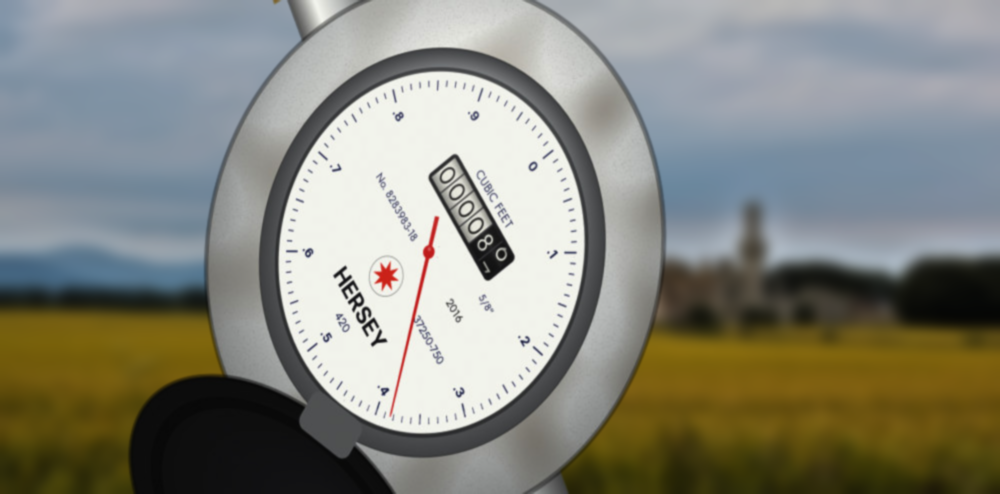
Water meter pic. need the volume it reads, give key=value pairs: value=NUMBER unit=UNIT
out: value=86.38 unit=ft³
